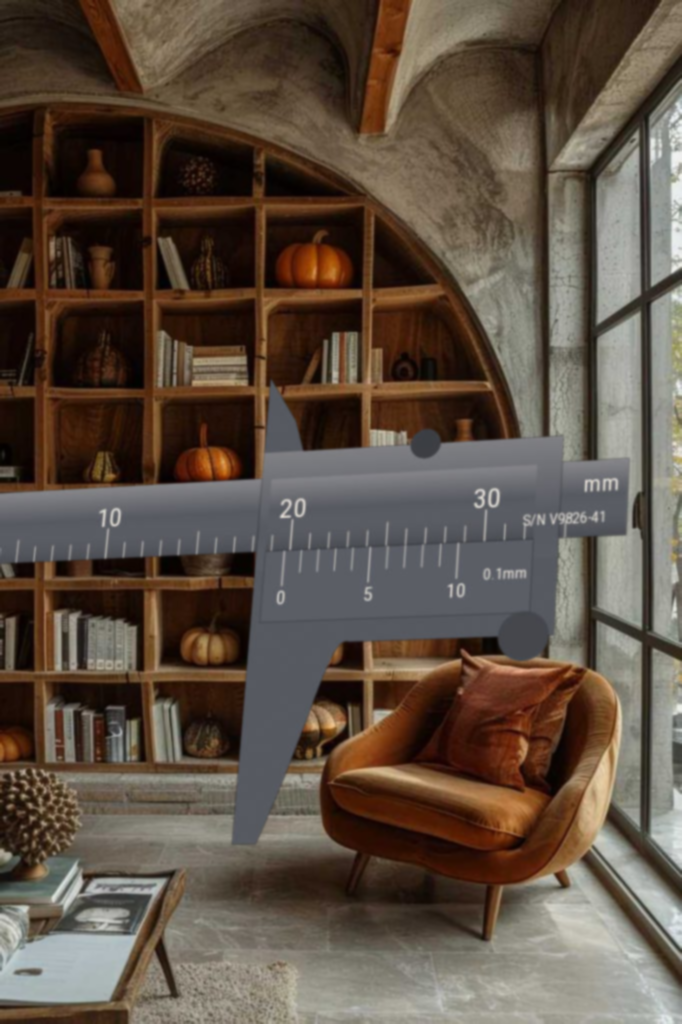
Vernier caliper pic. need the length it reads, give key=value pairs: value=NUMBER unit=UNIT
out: value=19.7 unit=mm
